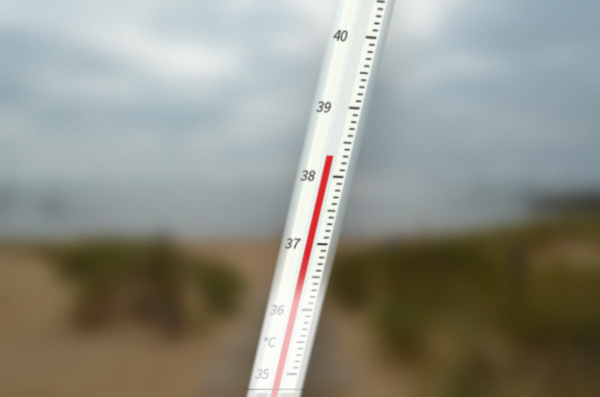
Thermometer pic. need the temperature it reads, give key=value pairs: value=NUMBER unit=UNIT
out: value=38.3 unit=°C
